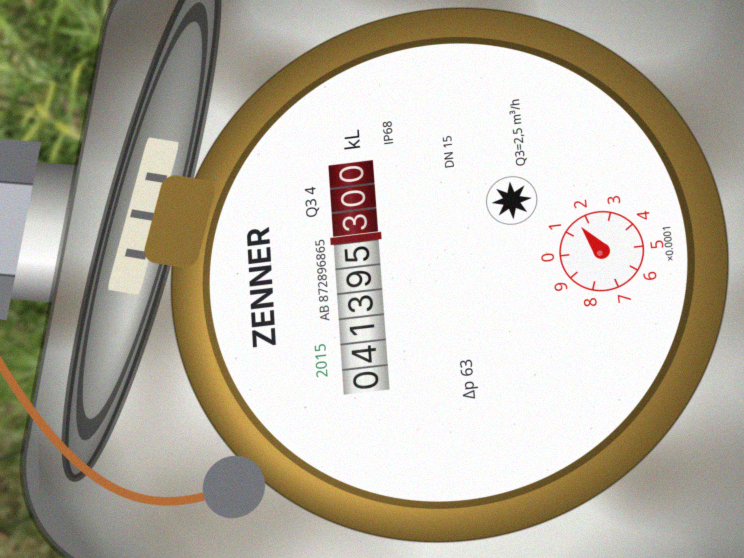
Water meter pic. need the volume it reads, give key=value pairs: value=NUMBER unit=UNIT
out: value=41395.3001 unit=kL
